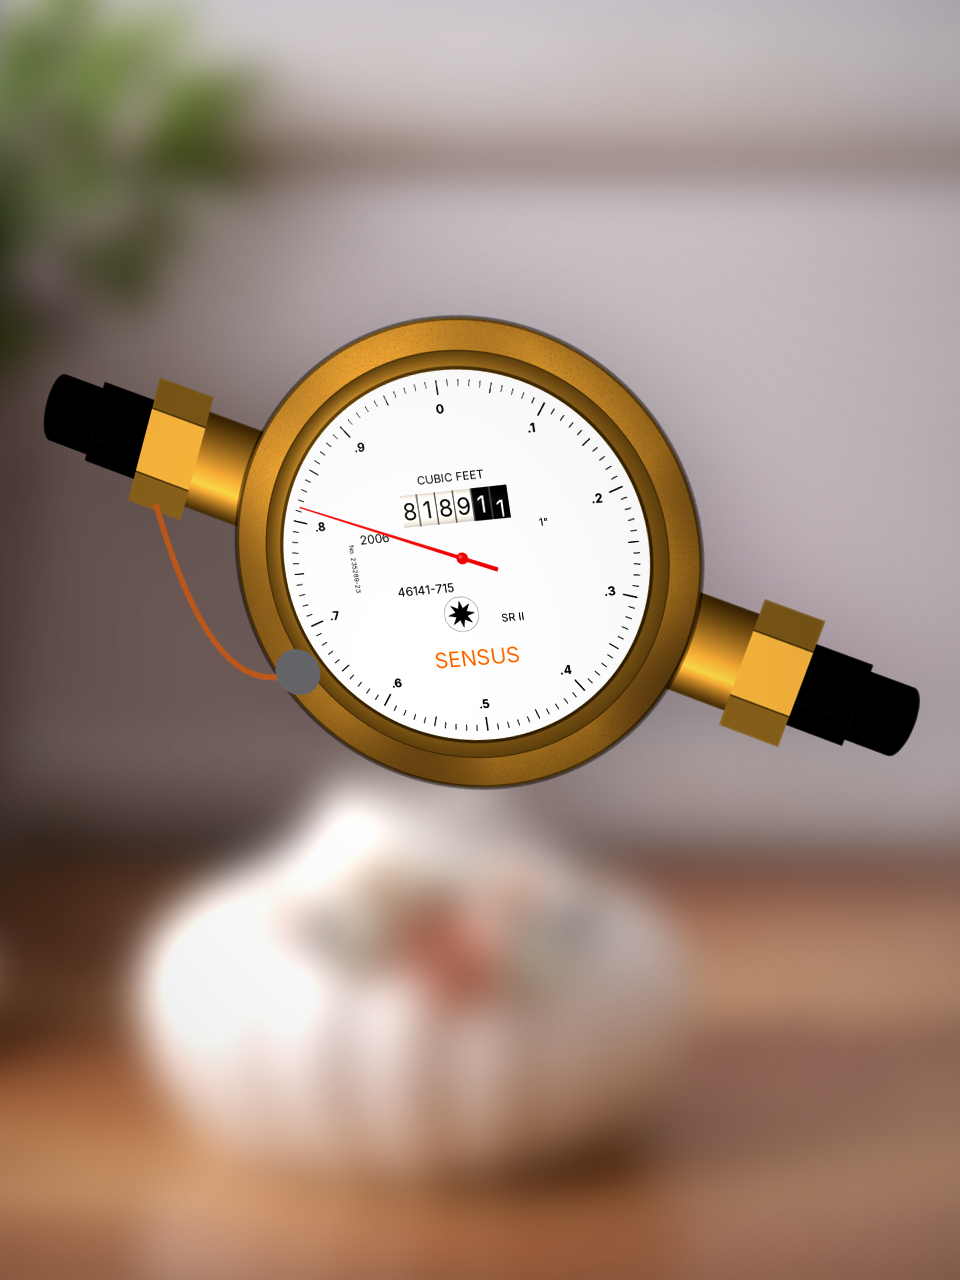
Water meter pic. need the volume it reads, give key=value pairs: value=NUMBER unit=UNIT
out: value=818910.81 unit=ft³
